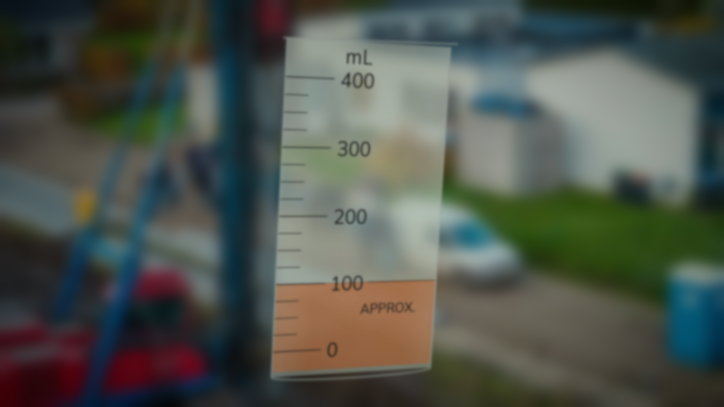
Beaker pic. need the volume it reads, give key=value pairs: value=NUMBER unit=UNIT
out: value=100 unit=mL
